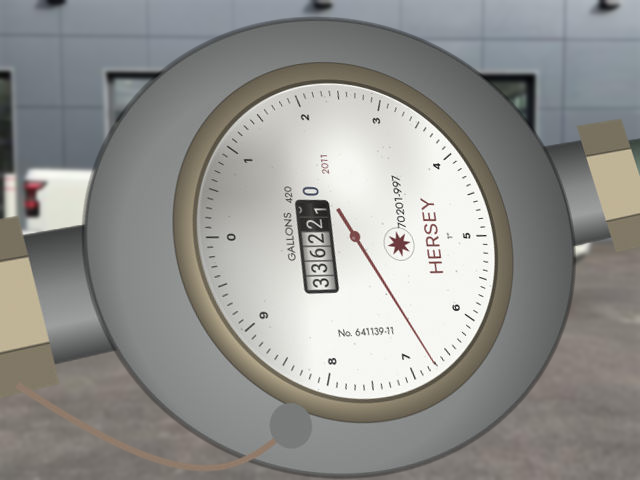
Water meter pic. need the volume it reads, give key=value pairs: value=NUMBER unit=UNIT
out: value=3362206.7 unit=gal
